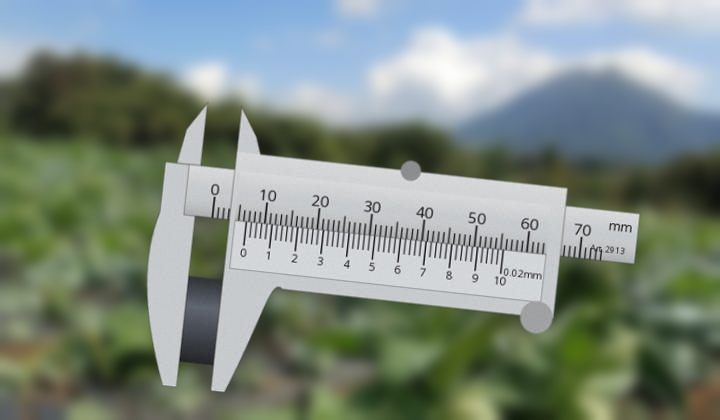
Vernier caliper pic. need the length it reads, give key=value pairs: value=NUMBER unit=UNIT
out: value=6.5 unit=mm
